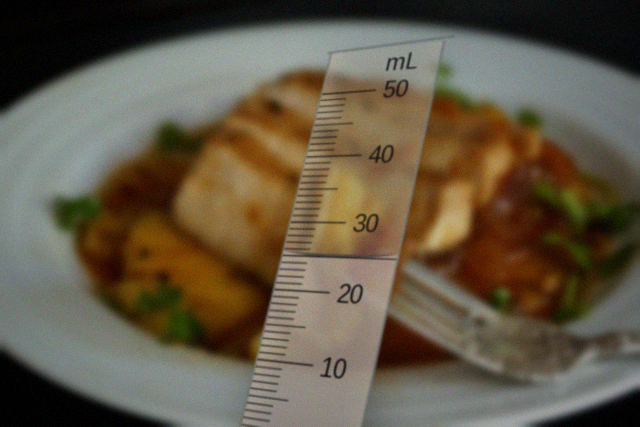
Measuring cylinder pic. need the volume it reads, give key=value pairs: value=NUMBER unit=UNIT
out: value=25 unit=mL
